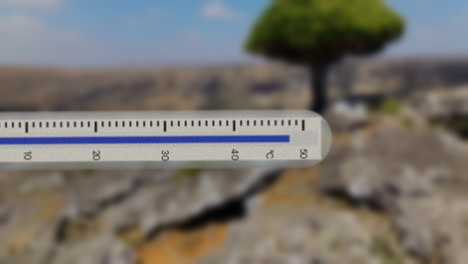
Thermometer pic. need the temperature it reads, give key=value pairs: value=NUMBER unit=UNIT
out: value=48 unit=°C
